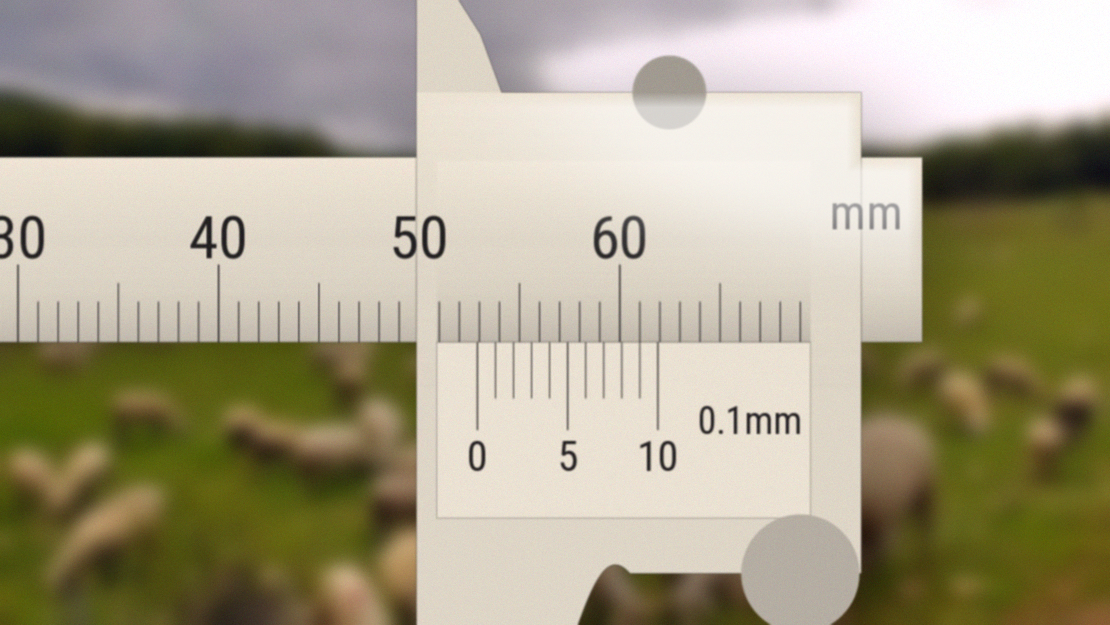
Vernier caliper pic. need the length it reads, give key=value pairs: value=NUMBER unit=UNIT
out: value=52.9 unit=mm
